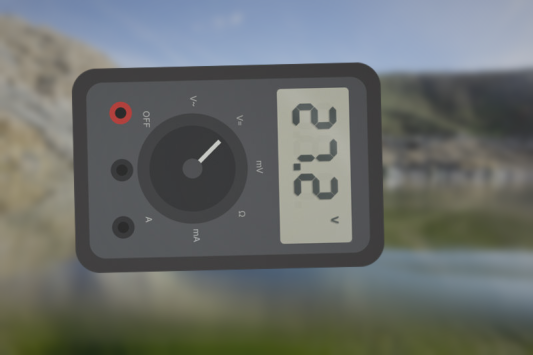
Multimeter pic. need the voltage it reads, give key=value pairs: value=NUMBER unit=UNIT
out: value=27.2 unit=V
